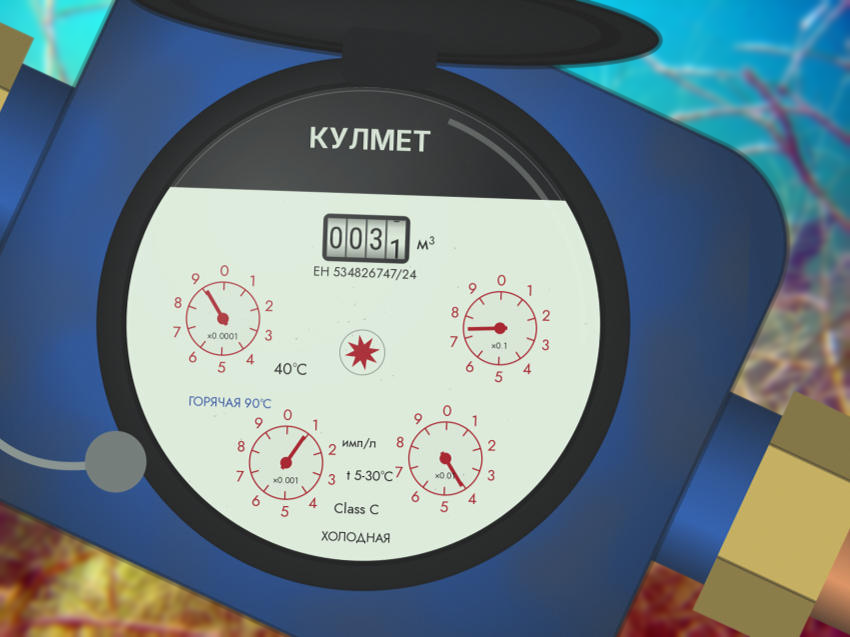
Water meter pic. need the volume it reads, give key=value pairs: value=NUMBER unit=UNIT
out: value=30.7409 unit=m³
